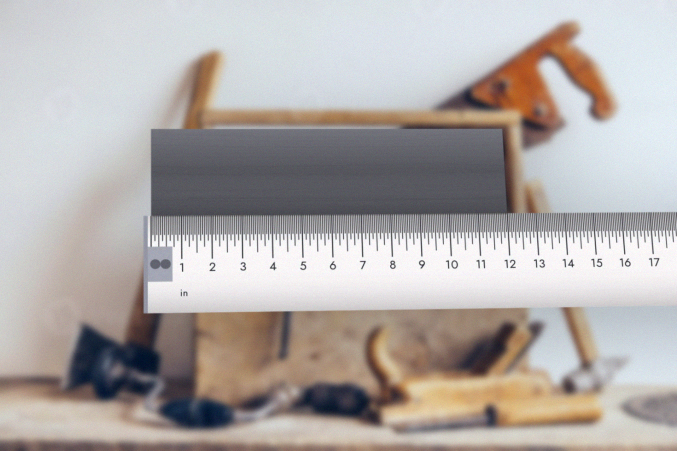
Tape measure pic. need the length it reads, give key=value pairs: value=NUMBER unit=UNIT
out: value=12 unit=in
